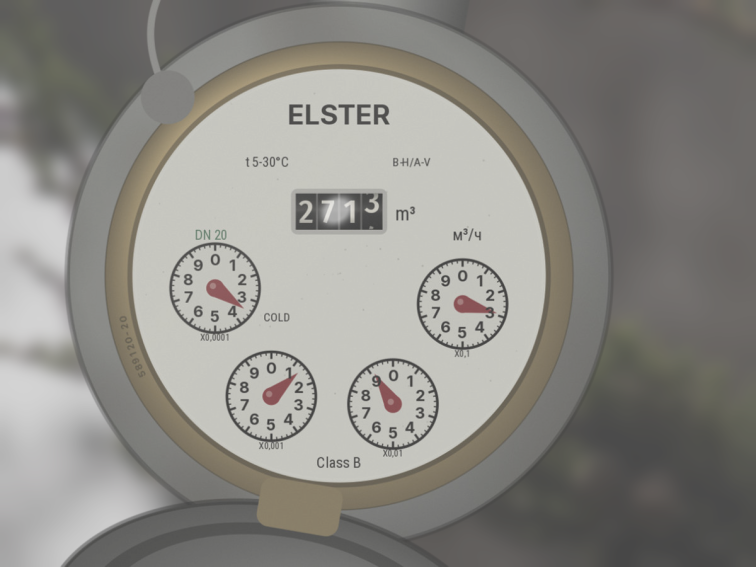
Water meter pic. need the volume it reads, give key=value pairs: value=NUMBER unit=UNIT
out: value=2713.2913 unit=m³
